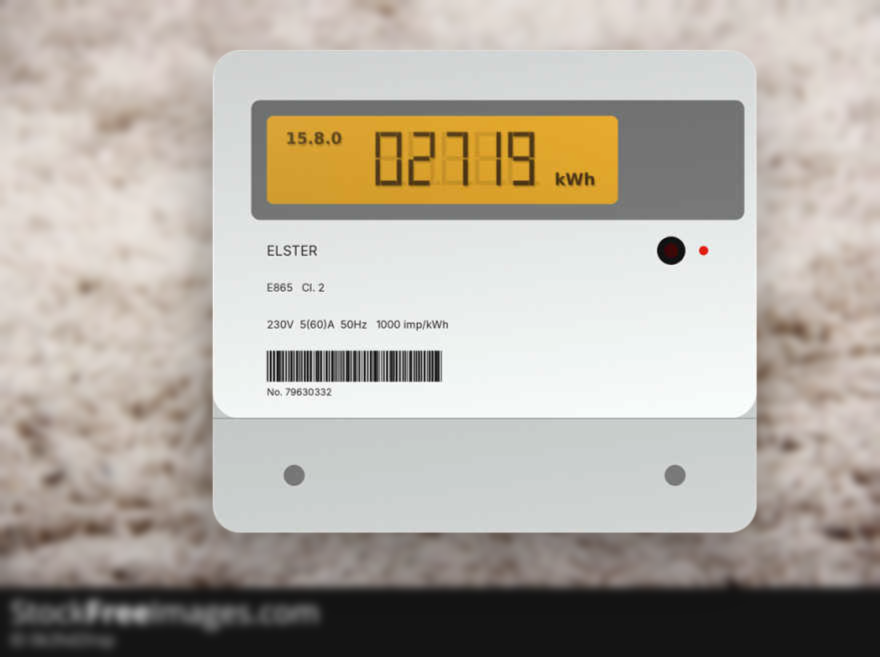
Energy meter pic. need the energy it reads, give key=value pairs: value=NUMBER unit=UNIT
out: value=2719 unit=kWh
